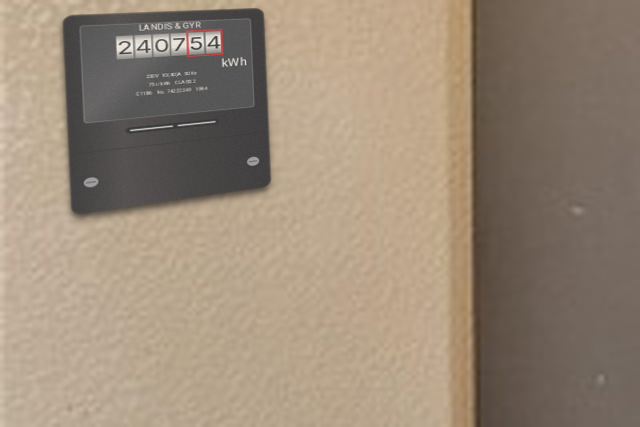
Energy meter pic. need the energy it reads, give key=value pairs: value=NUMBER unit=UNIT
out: value=2407.54 unit=kWh
